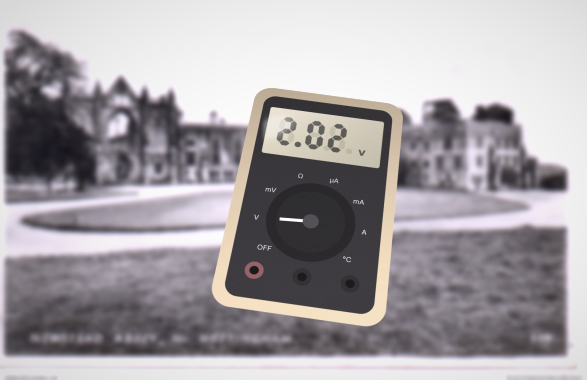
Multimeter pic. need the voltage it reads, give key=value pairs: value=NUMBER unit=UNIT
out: value=2.02 unit=V
